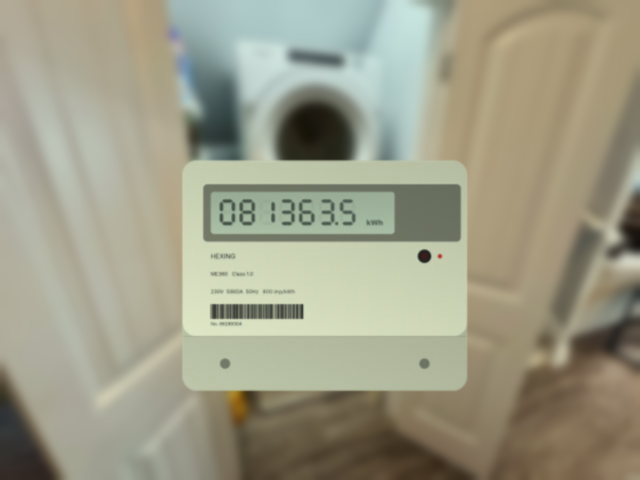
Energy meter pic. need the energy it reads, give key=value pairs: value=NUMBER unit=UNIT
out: value=81363.5 unit=kWh
